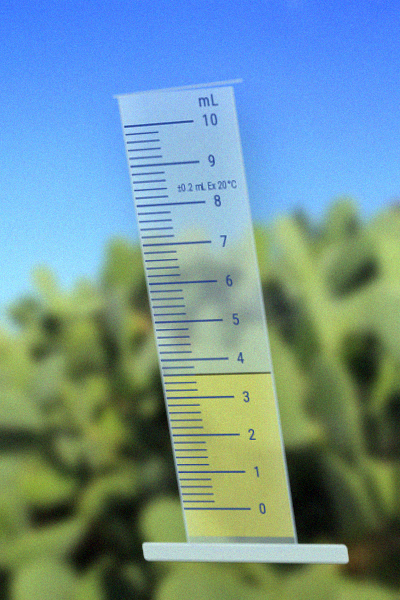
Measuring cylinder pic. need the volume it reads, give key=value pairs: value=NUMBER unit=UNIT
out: value=3.6 unit=mL
